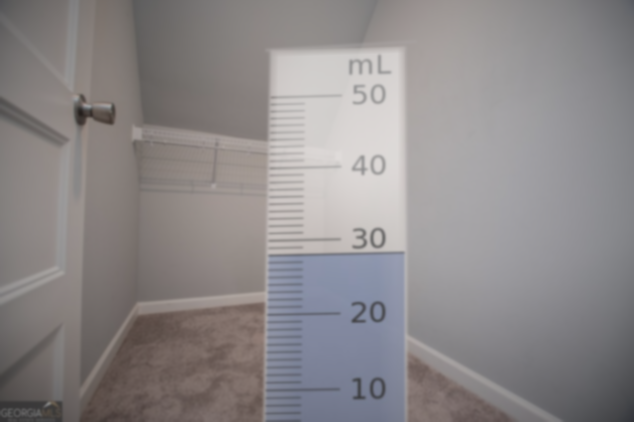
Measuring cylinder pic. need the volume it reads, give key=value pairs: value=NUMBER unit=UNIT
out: value=28 unit=mL
